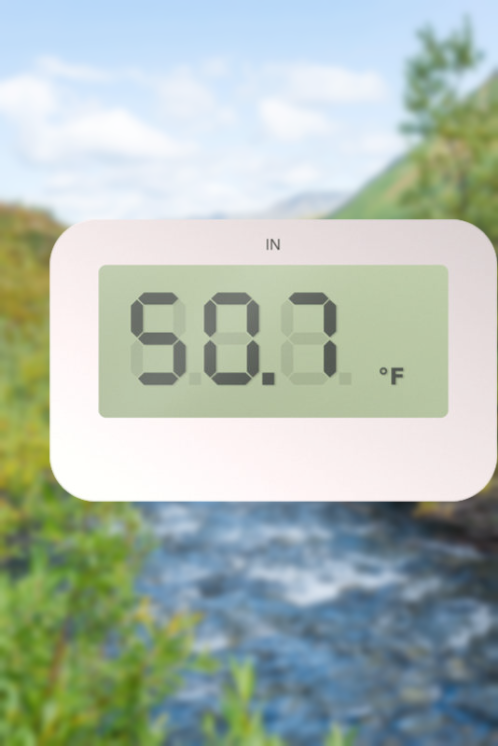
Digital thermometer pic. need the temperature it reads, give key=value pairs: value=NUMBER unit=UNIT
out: value=50.7 unit=°F
